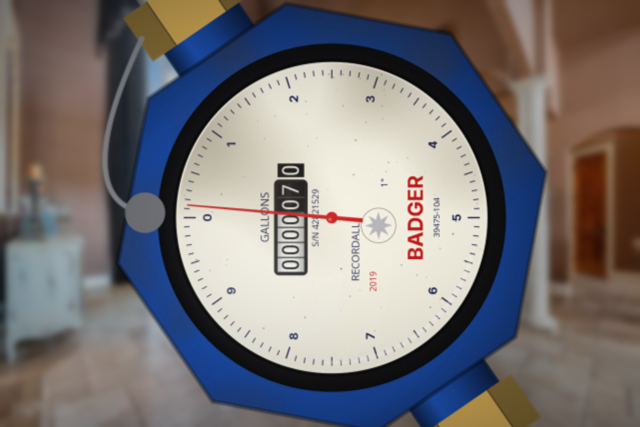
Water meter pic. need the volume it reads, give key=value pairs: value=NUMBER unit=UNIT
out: value=70.1 unit=gal
